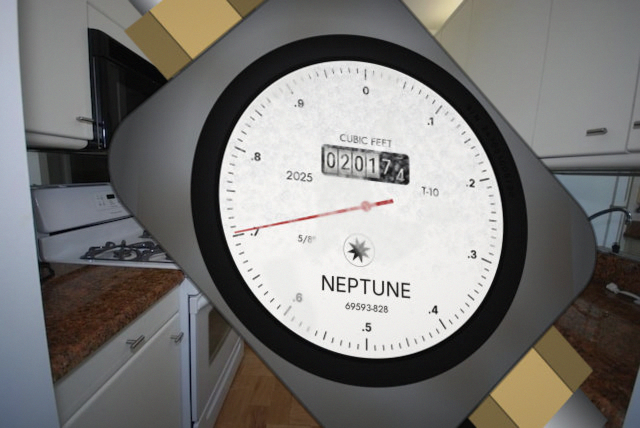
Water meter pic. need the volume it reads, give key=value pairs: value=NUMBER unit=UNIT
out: value=20173.70 unit=ft³
